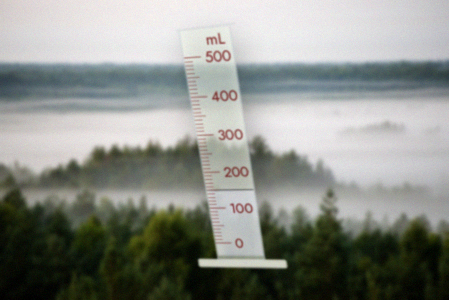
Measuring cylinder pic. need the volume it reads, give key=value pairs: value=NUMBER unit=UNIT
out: value=150 unit=mL
